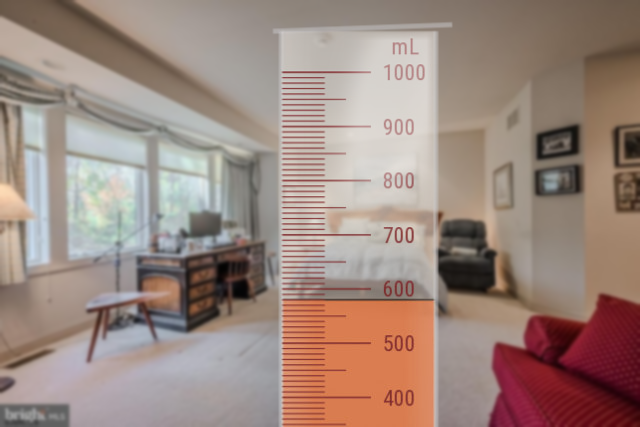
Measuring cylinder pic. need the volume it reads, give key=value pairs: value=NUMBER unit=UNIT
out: value=580 unit=mL
